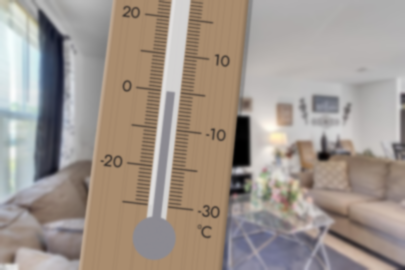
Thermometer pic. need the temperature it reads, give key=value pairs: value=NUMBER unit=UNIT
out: value=0 unit=°C
